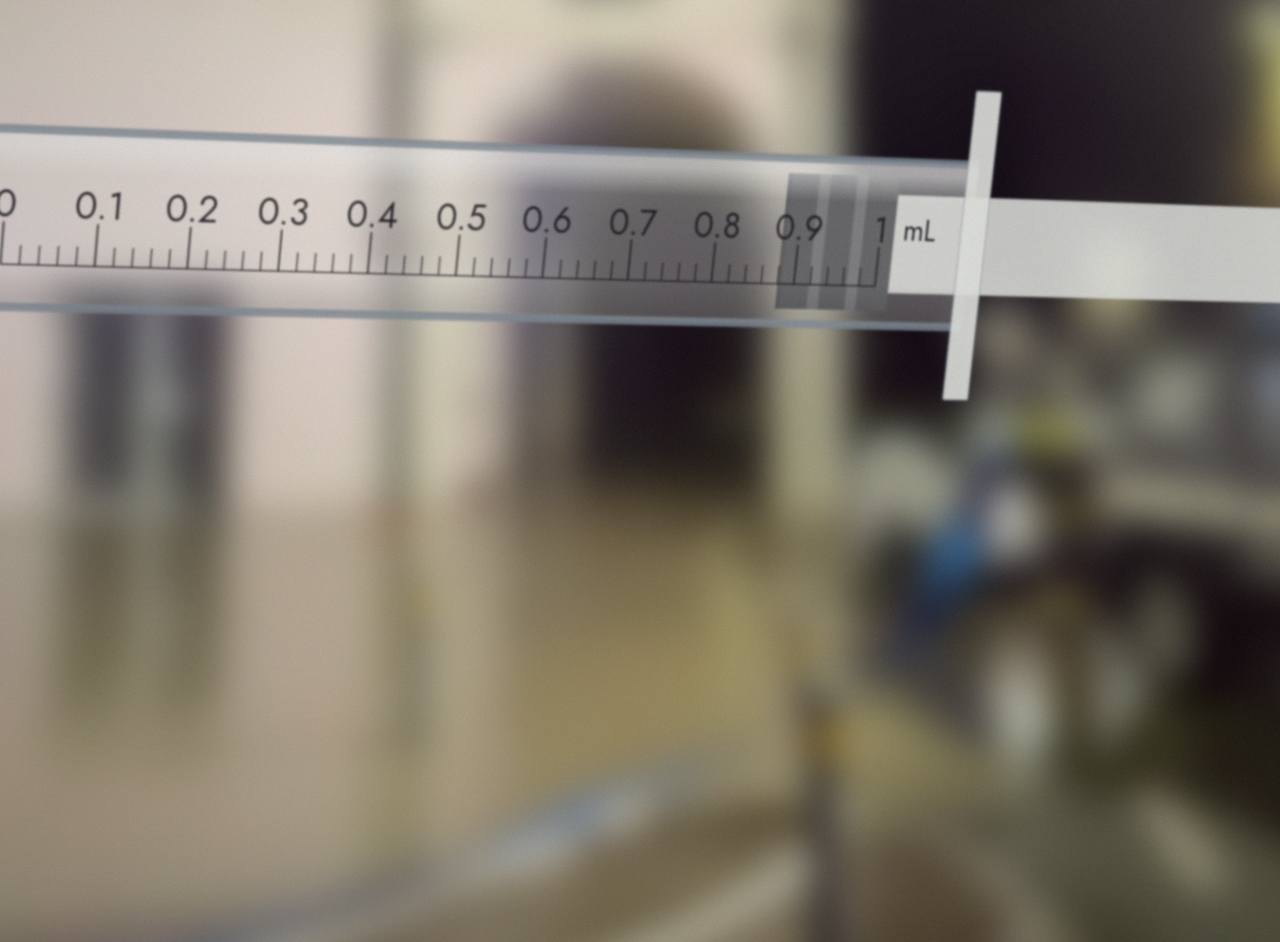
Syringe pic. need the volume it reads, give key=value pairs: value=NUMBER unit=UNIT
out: value=0.88 unit=mL
